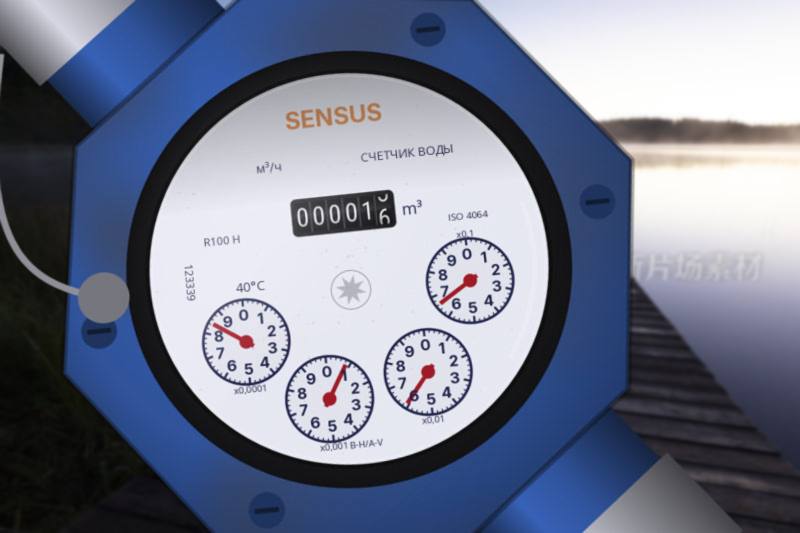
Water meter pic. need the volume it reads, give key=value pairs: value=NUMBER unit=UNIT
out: value=15.6608 unit=m³
